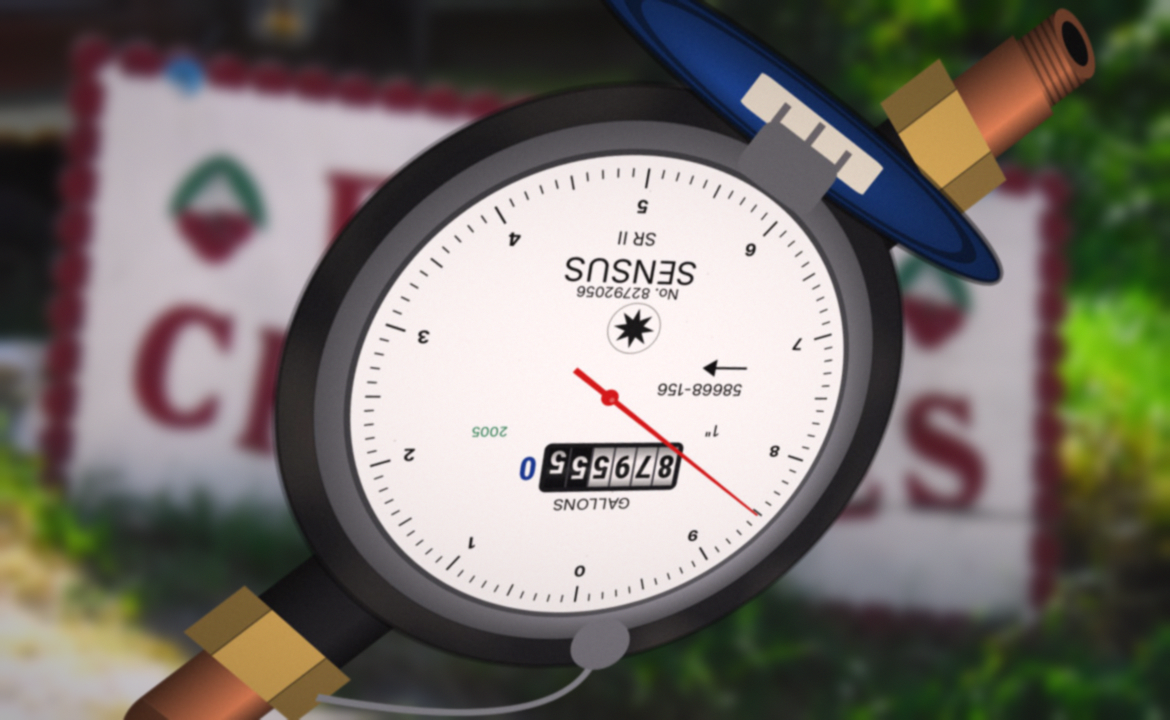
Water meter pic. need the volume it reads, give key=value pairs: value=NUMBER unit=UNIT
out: value=8795548.5 unit=gal
